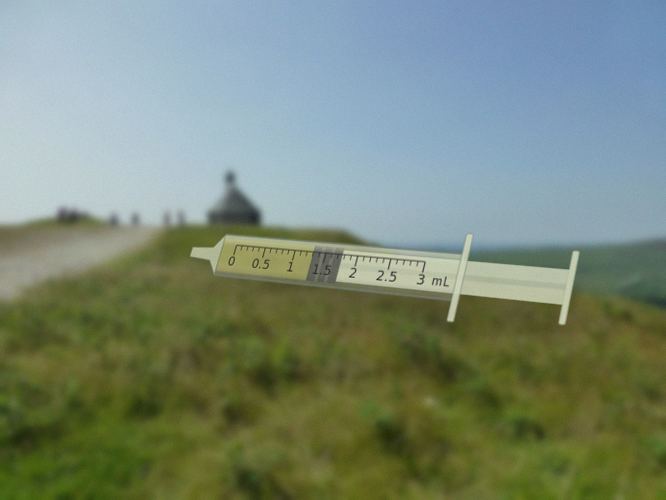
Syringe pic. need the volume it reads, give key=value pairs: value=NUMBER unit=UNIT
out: value=1.3 unit=mL
